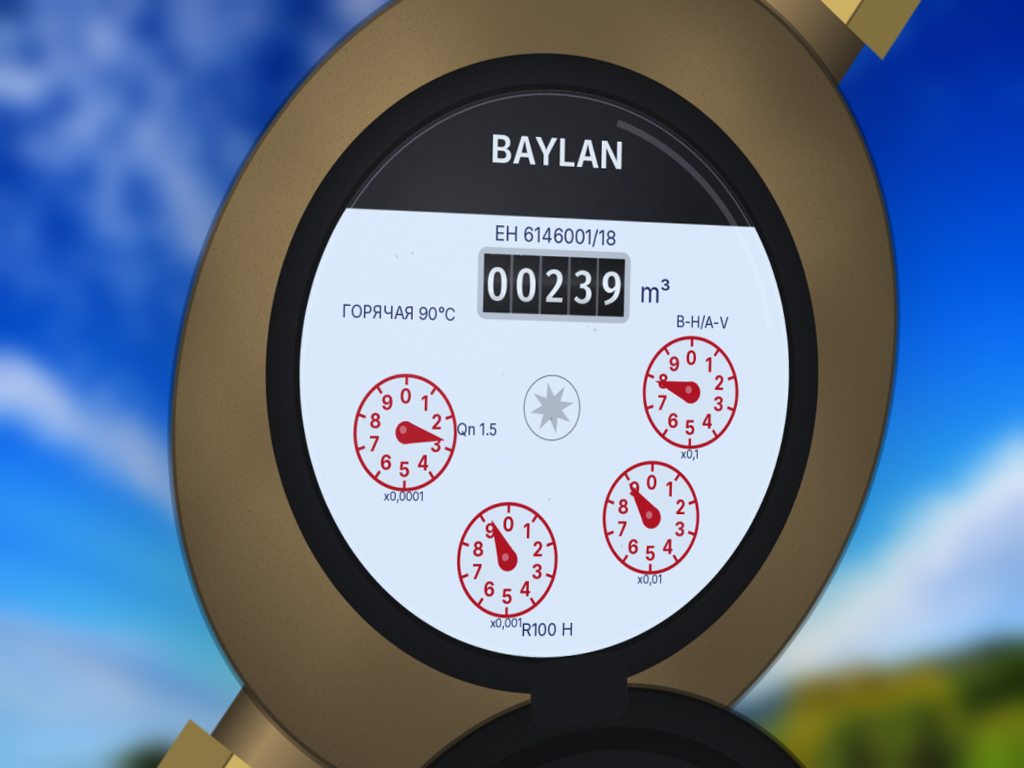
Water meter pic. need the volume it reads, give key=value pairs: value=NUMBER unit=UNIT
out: value=239.7892 unit=m³
